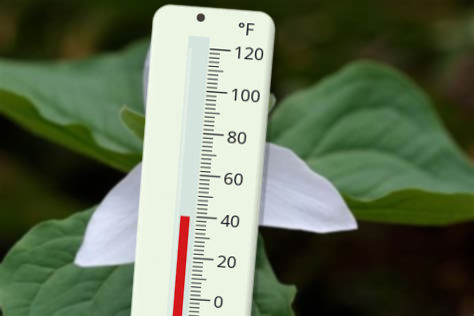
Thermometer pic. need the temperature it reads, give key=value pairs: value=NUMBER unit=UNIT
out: value=40 unit=°F
